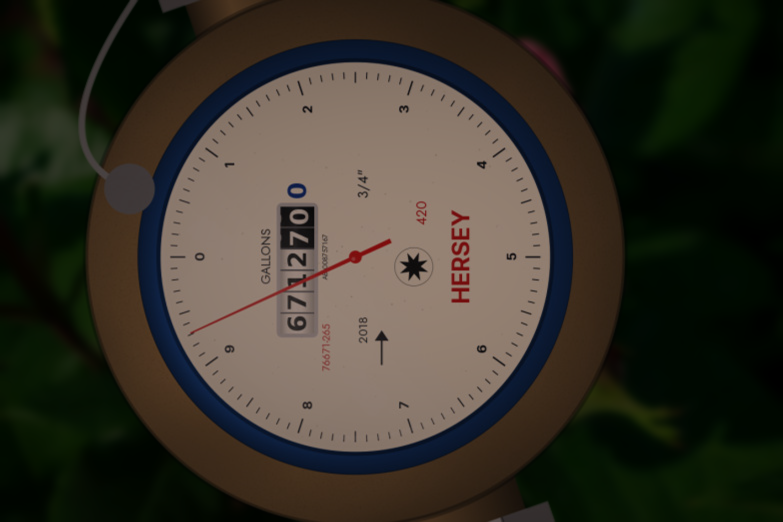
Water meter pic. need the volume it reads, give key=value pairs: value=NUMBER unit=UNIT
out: value=6712699.3 unit=gal
